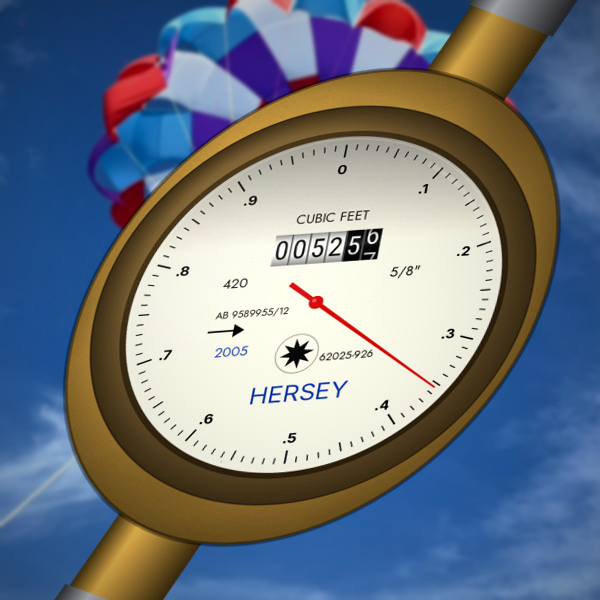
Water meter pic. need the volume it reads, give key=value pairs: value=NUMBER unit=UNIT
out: value=5256.35 unit=ft³
